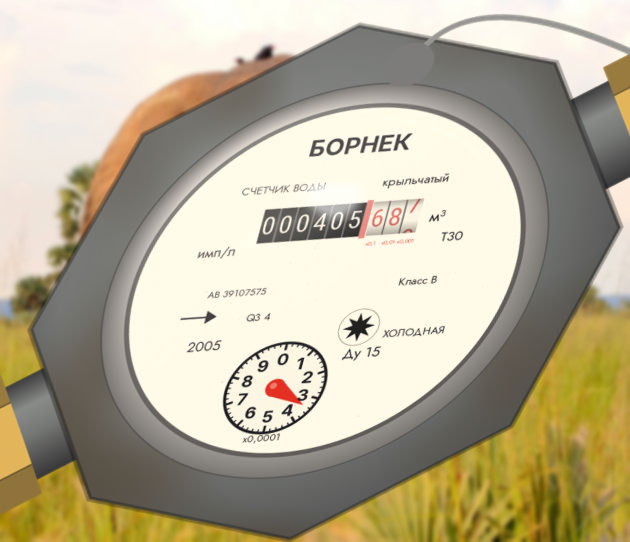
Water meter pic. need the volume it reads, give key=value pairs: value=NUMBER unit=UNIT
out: value=405.6873 unit=m³
